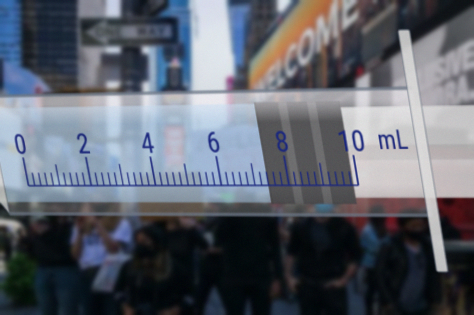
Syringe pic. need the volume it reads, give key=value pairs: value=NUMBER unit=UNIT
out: value=7.4 unit=mL
